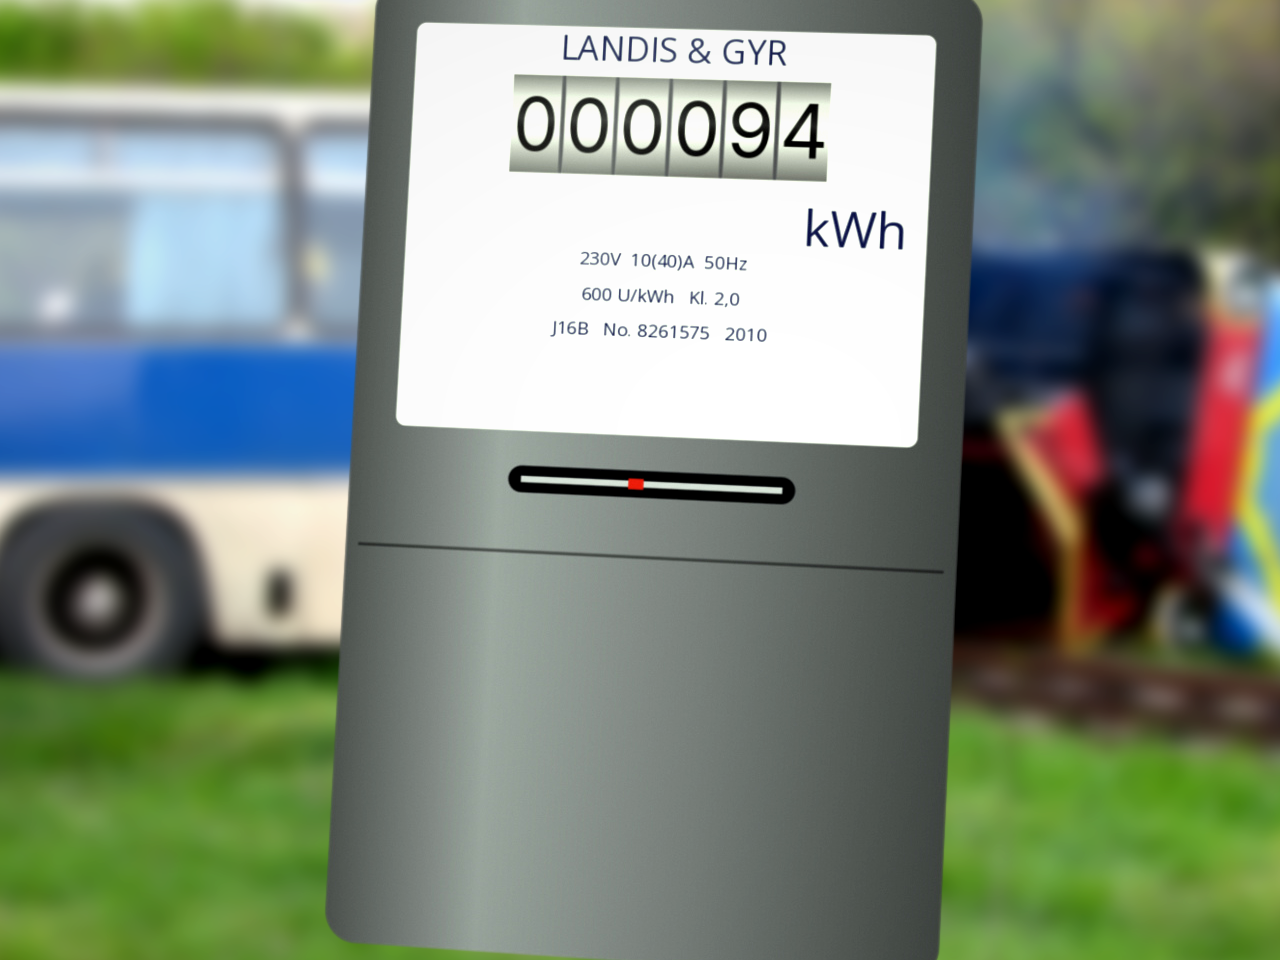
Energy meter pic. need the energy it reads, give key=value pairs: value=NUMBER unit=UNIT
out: value=94 unit=kWh
